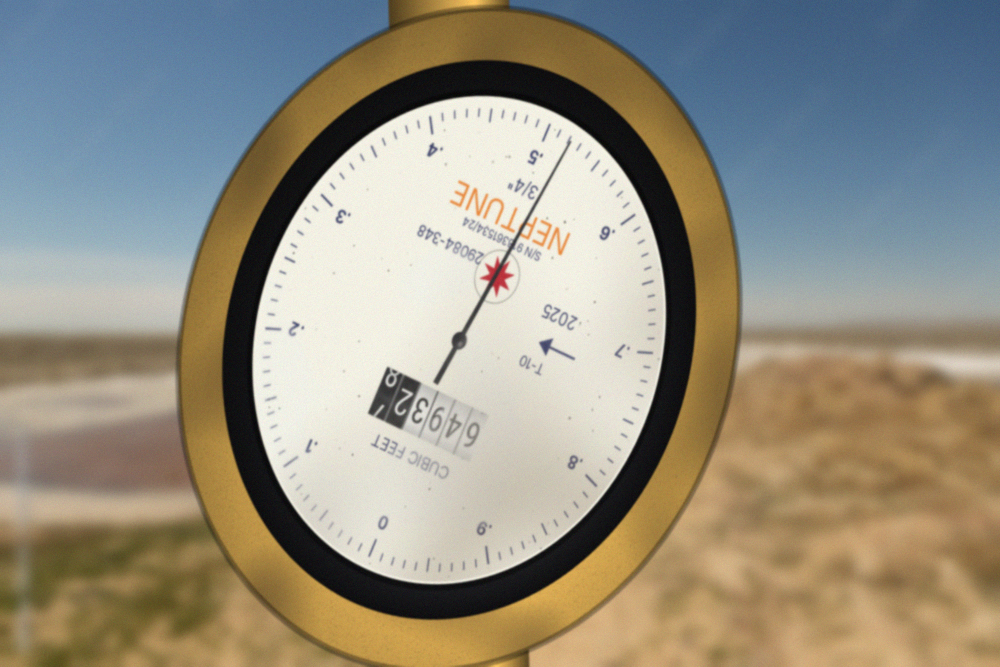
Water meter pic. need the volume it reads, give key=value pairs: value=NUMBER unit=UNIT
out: value=649327.52 unit=ft³
